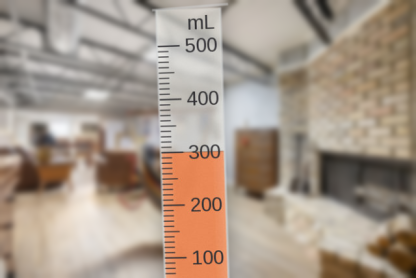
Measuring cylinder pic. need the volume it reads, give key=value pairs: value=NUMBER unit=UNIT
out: value=300 unit=mL
